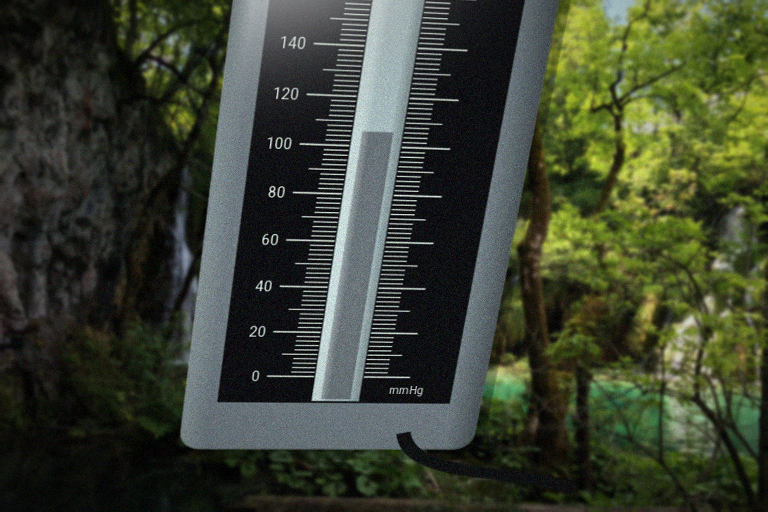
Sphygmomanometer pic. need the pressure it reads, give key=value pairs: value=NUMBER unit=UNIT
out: value=106 unit=mmHg
